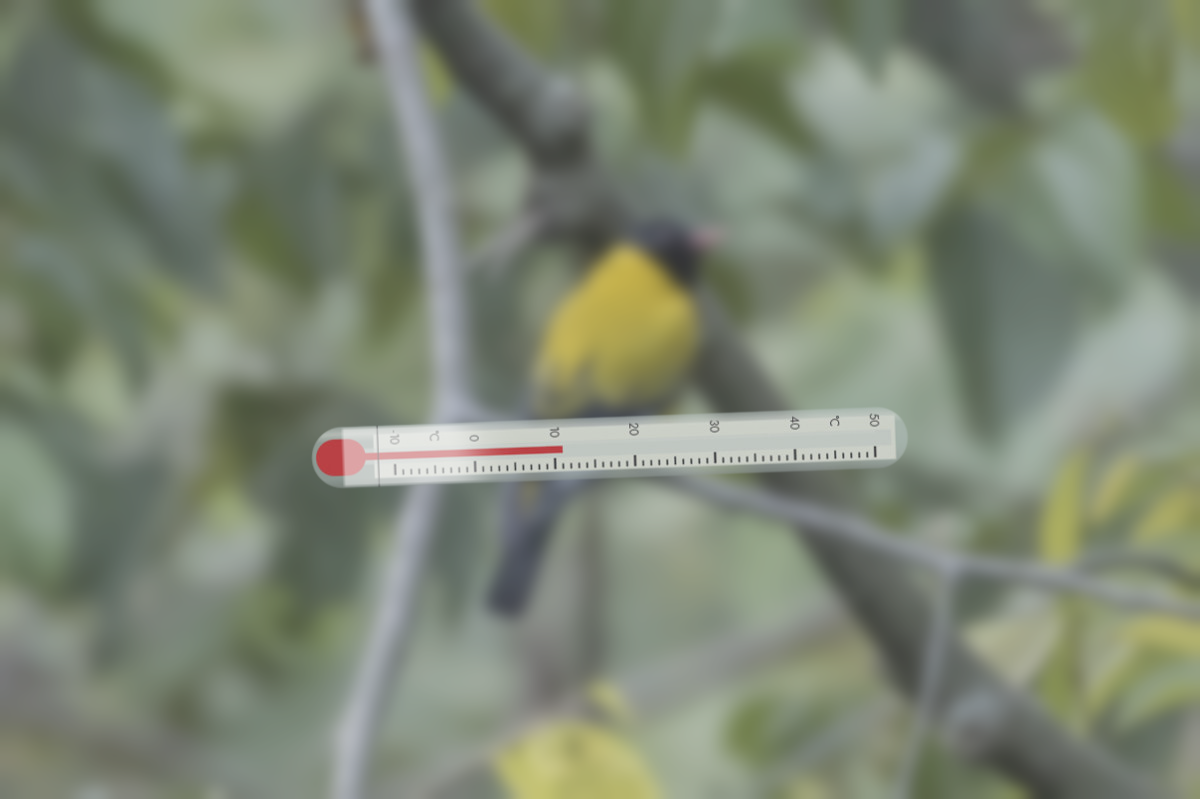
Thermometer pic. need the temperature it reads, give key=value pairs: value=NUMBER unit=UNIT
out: value=11 unit=°C
